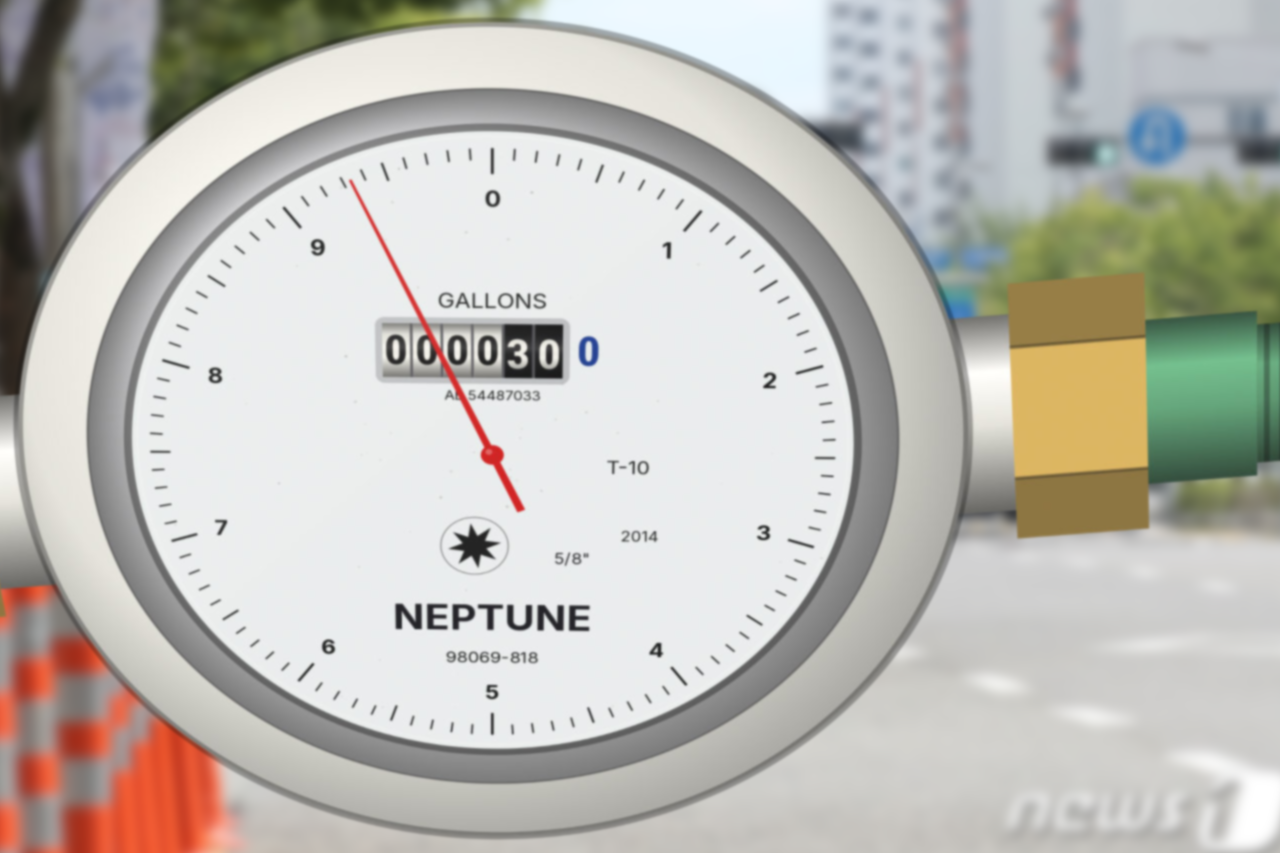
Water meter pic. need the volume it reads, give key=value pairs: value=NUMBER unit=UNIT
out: value=299.3 unit=gal
